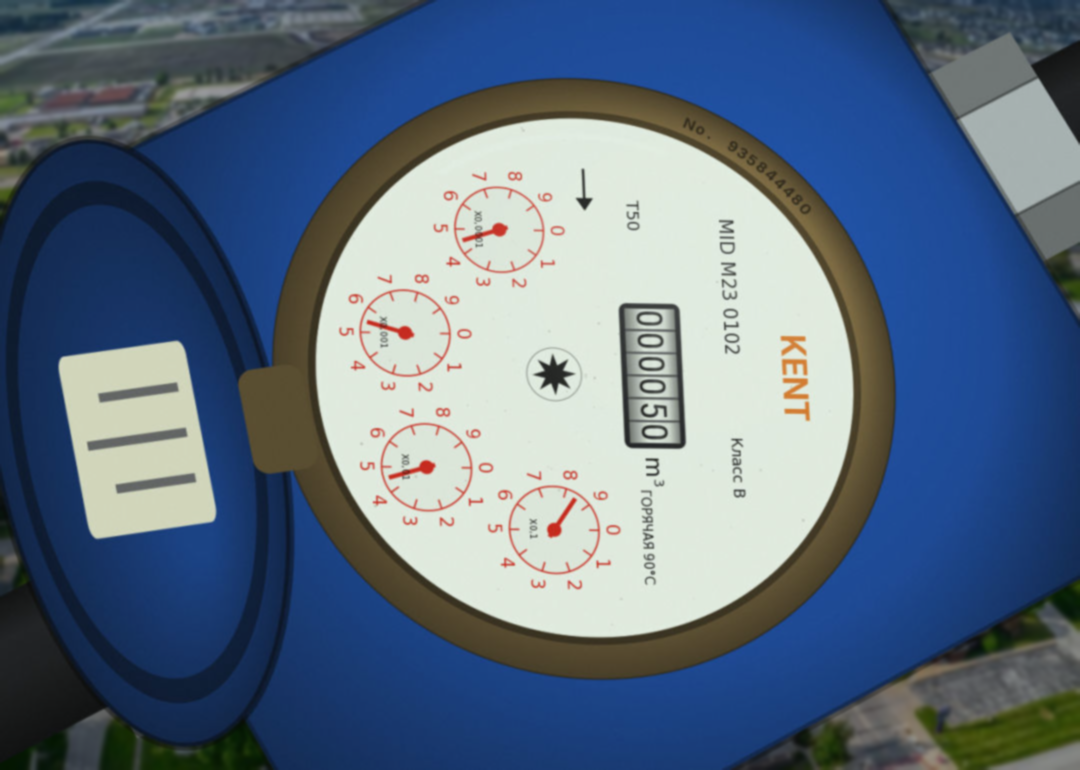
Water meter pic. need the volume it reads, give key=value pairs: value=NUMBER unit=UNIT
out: value=50.8454 unit=m³
